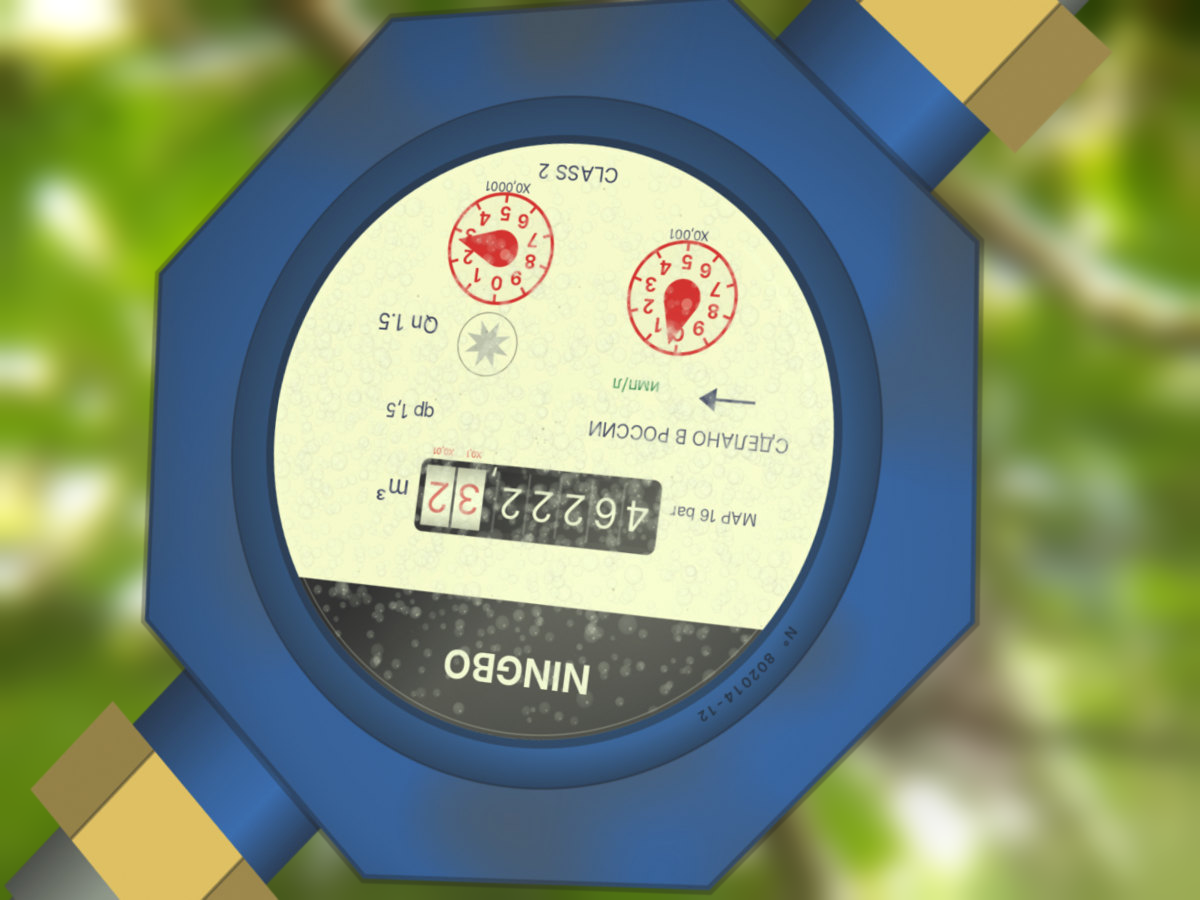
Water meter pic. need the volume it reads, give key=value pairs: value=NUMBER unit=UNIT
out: value=46222.3202 unit=m³
